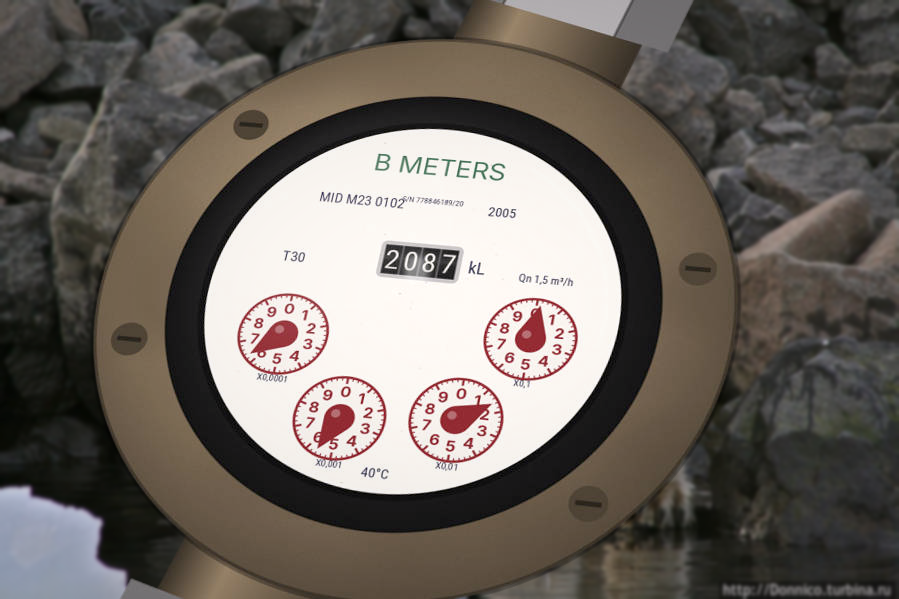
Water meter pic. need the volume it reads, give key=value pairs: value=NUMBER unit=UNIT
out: value=2087.0156 unit=kL
